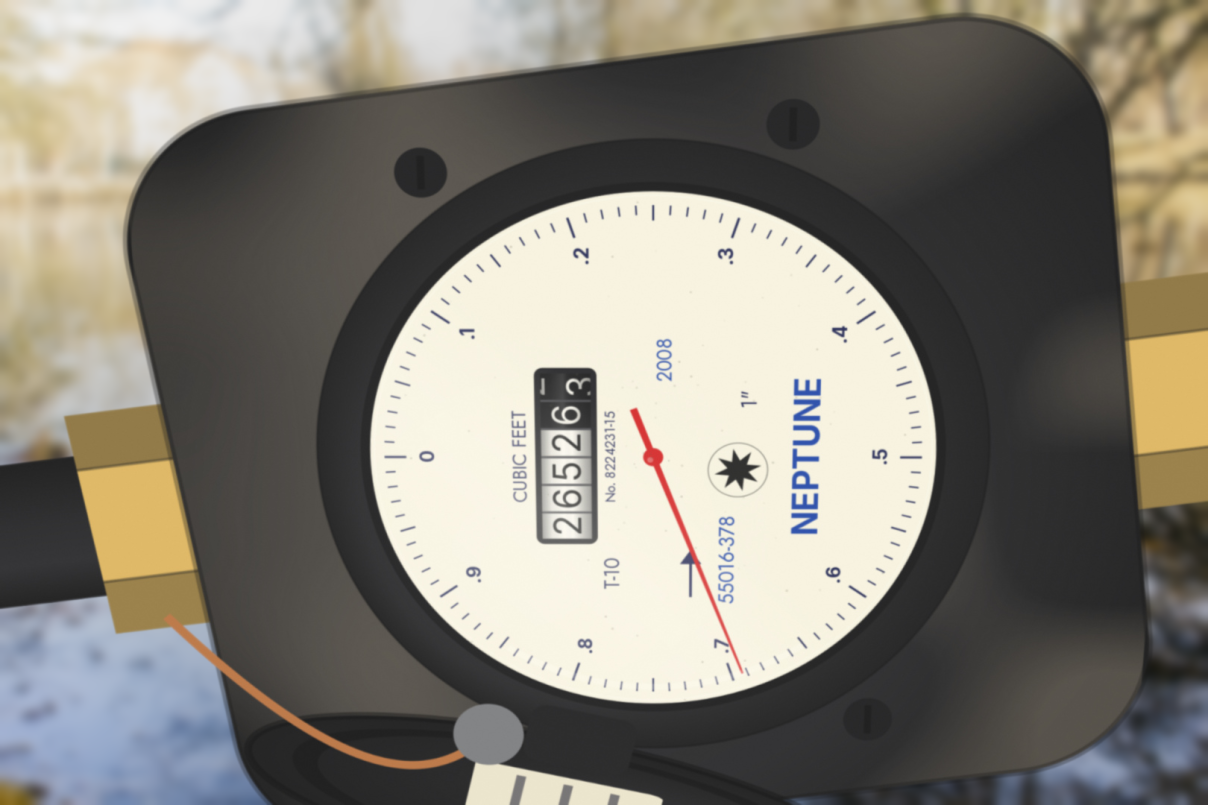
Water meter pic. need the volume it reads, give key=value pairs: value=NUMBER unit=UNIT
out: value=265262.69 unit=ft³
